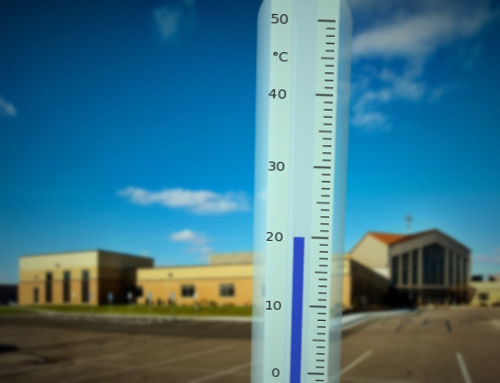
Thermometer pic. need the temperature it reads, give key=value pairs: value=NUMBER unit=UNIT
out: value=20 unit=°C
